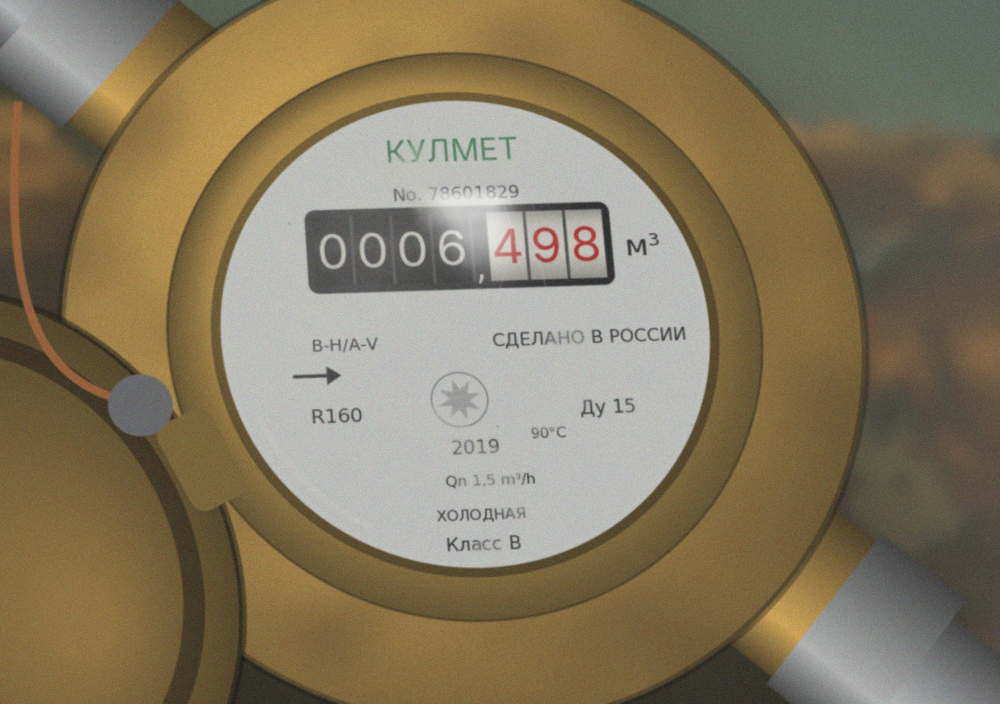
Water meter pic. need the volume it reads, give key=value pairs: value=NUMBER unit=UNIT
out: value=6.498 unit=m³
